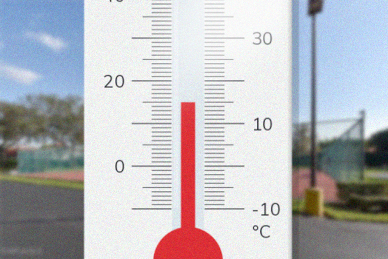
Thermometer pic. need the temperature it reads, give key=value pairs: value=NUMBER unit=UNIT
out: value=15 unit=°C
